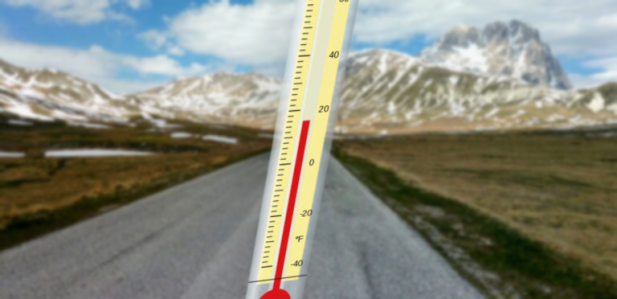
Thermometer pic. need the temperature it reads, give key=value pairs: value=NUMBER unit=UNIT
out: value=16 unit=°F
